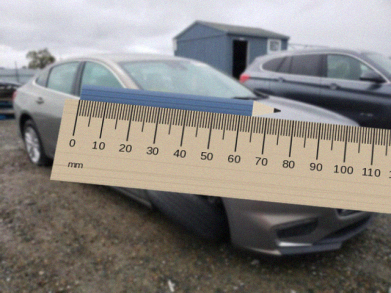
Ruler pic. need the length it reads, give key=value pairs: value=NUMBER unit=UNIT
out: value=75 unit=mm
